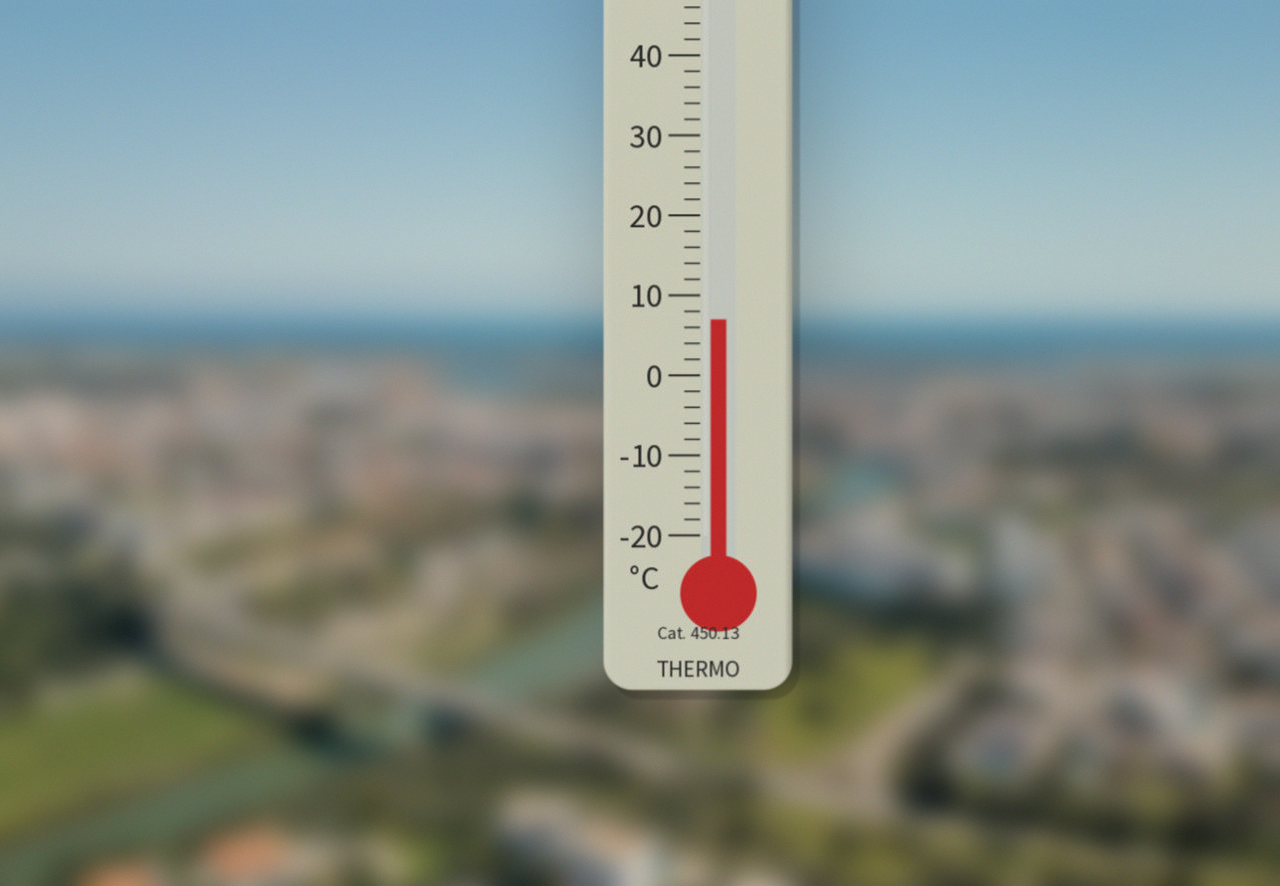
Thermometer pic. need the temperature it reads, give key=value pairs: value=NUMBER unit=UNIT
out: value=7 unit=°C
